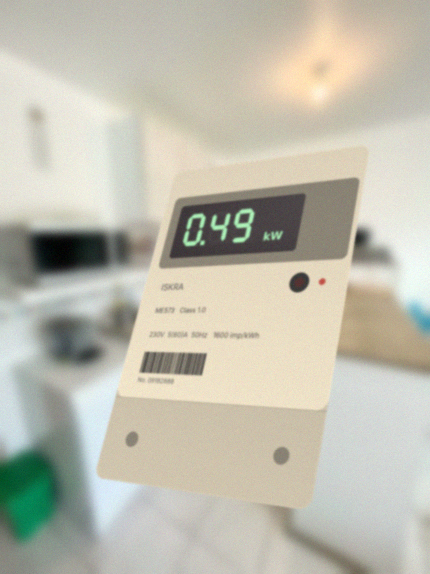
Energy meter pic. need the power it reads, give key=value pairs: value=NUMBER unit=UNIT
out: value=0.49 unit=kW
